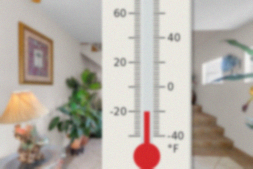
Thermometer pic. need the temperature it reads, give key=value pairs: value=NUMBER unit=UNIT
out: value=-20 unit=°F
